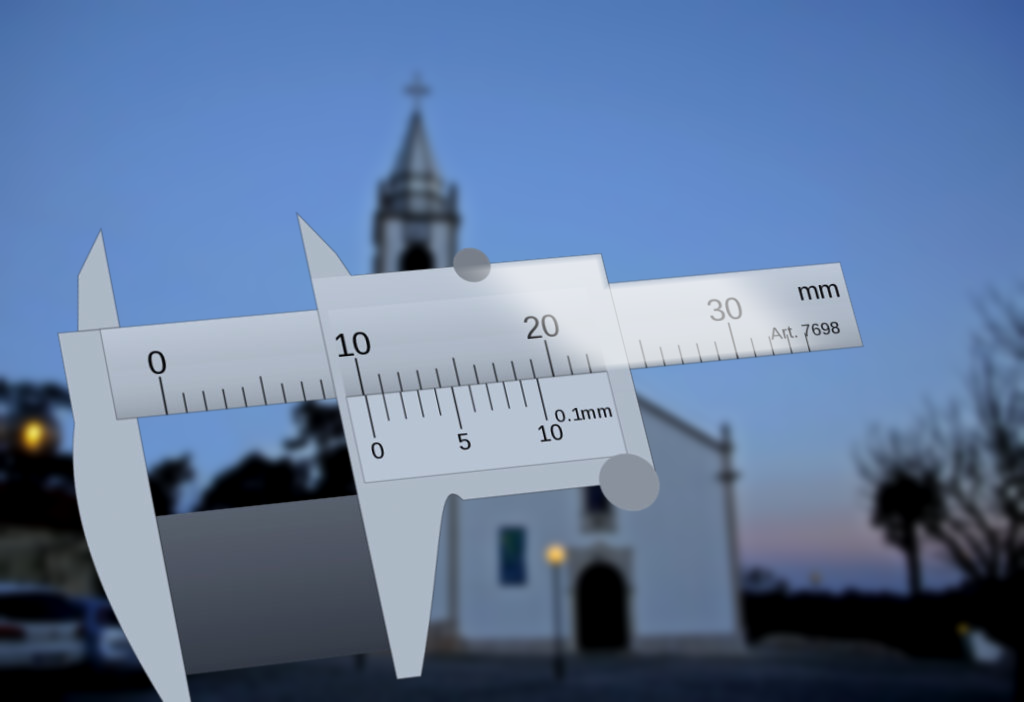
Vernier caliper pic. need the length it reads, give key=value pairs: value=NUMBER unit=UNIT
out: value=10.1 unit=mm
